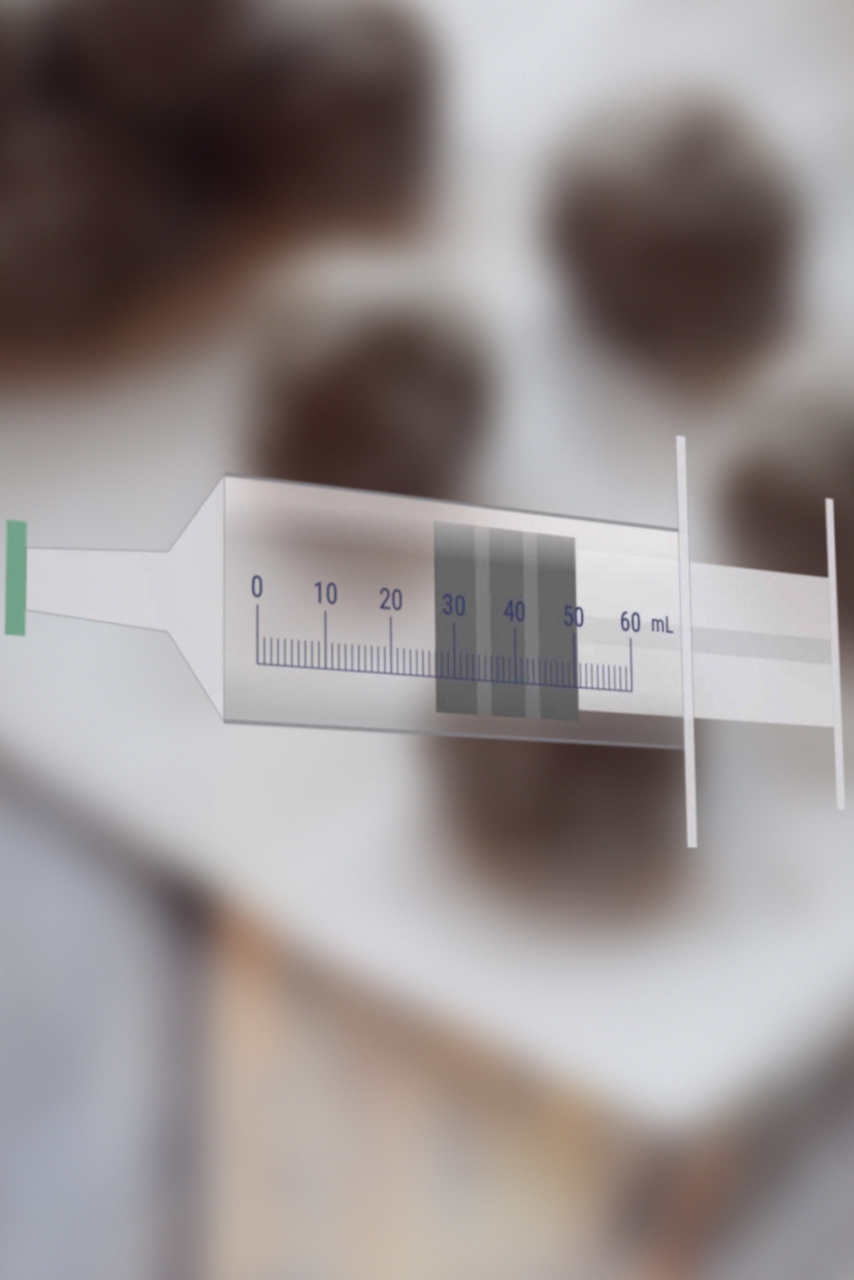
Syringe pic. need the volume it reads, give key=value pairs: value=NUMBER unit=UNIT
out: value=27 unit=mL
